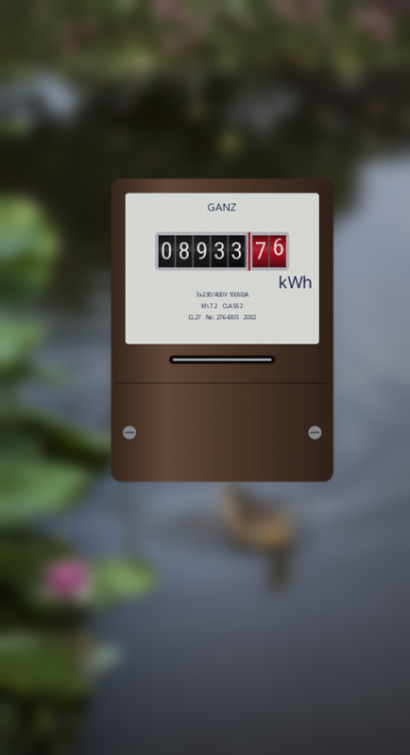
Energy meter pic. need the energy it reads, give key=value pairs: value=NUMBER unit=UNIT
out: value=8933.76 unit=kWh
